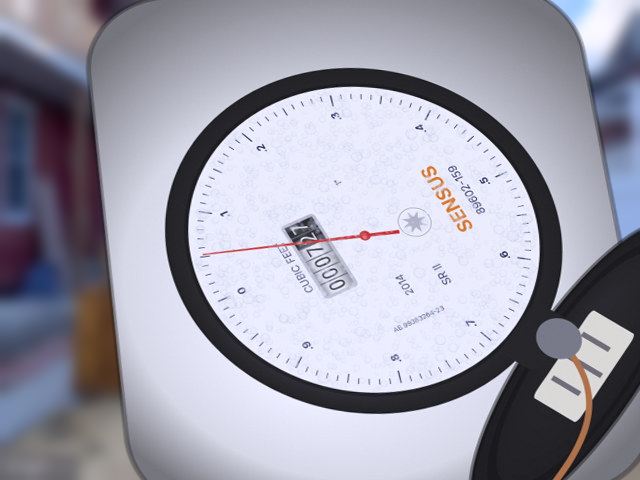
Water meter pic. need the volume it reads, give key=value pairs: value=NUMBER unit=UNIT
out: value=727.05 unit=ft³
